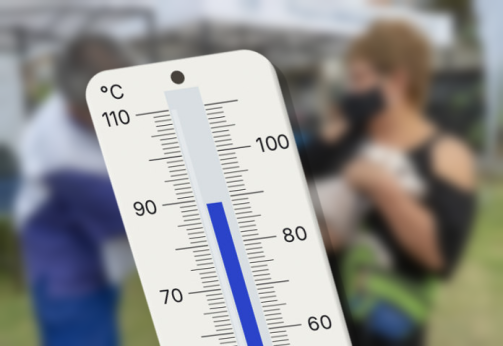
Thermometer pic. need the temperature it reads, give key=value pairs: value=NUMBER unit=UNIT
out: value=89 unit=°C
